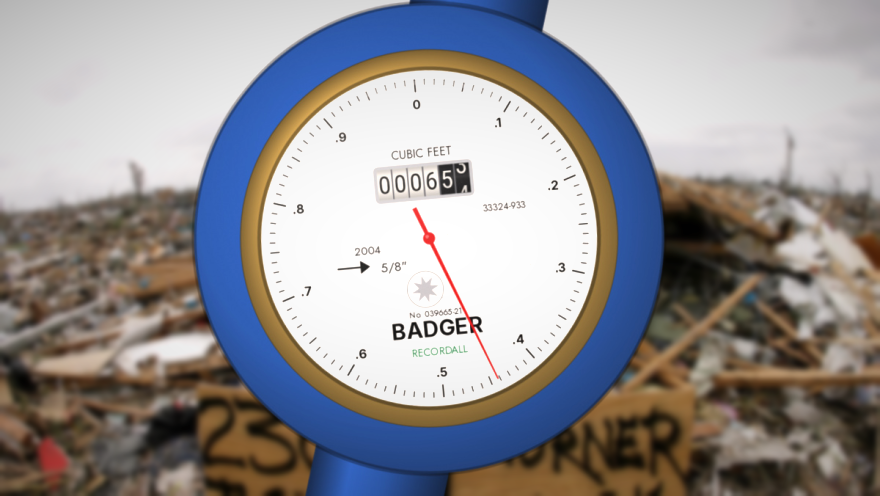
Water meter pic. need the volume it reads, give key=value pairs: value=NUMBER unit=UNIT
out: value=653.44 unit=ft³
